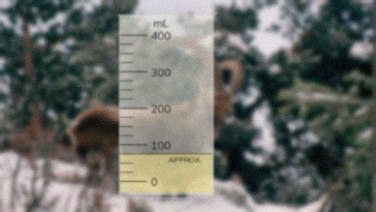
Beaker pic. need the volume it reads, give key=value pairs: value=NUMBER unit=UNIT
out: value=75 unit=mL
